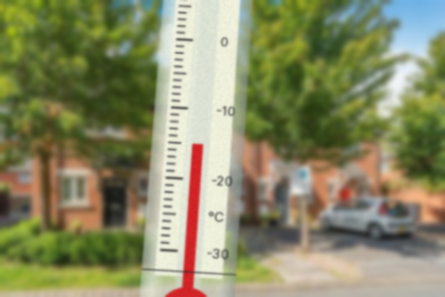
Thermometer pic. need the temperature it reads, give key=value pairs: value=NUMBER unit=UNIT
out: value=-15 unit=°C
